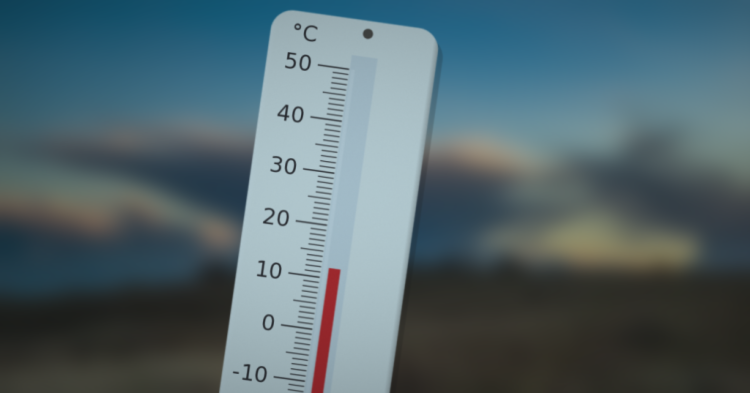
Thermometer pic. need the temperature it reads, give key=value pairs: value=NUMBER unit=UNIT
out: value=12 unit=°C
